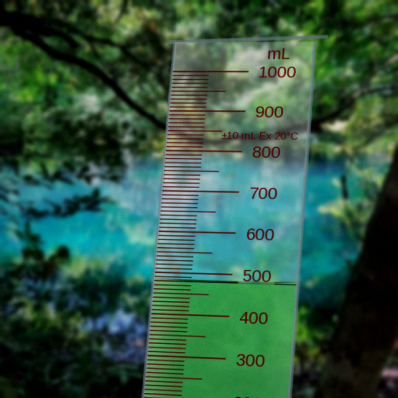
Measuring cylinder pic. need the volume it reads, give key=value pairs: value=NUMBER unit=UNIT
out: value=480 unit=mL
